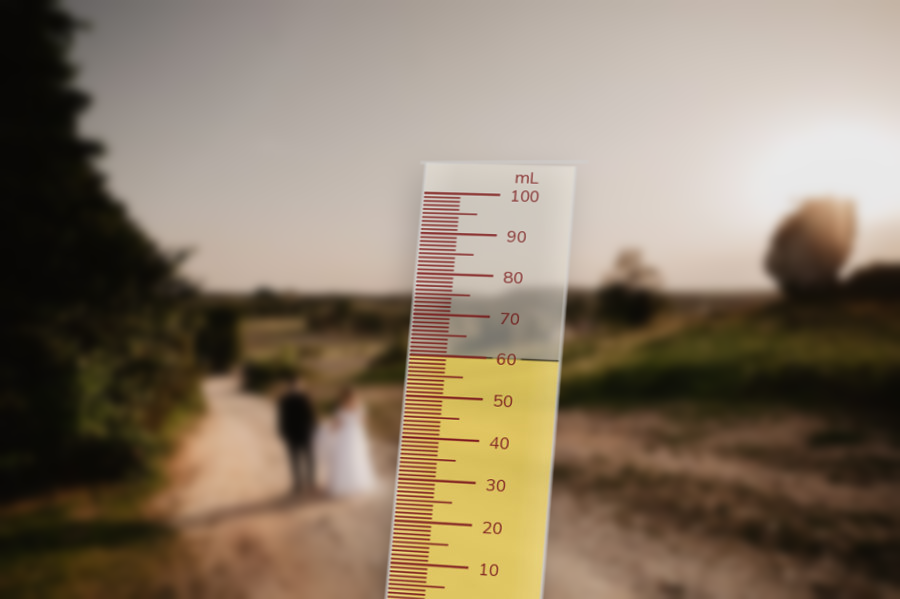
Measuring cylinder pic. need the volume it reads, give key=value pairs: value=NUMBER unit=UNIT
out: value=60 unit=mL
